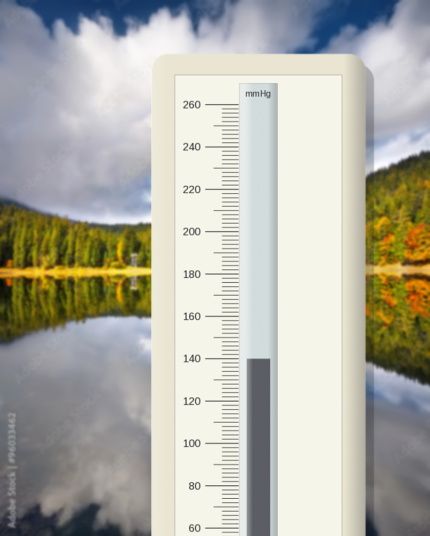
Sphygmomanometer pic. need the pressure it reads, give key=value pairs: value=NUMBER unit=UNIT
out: value=140 unit=mmHg
